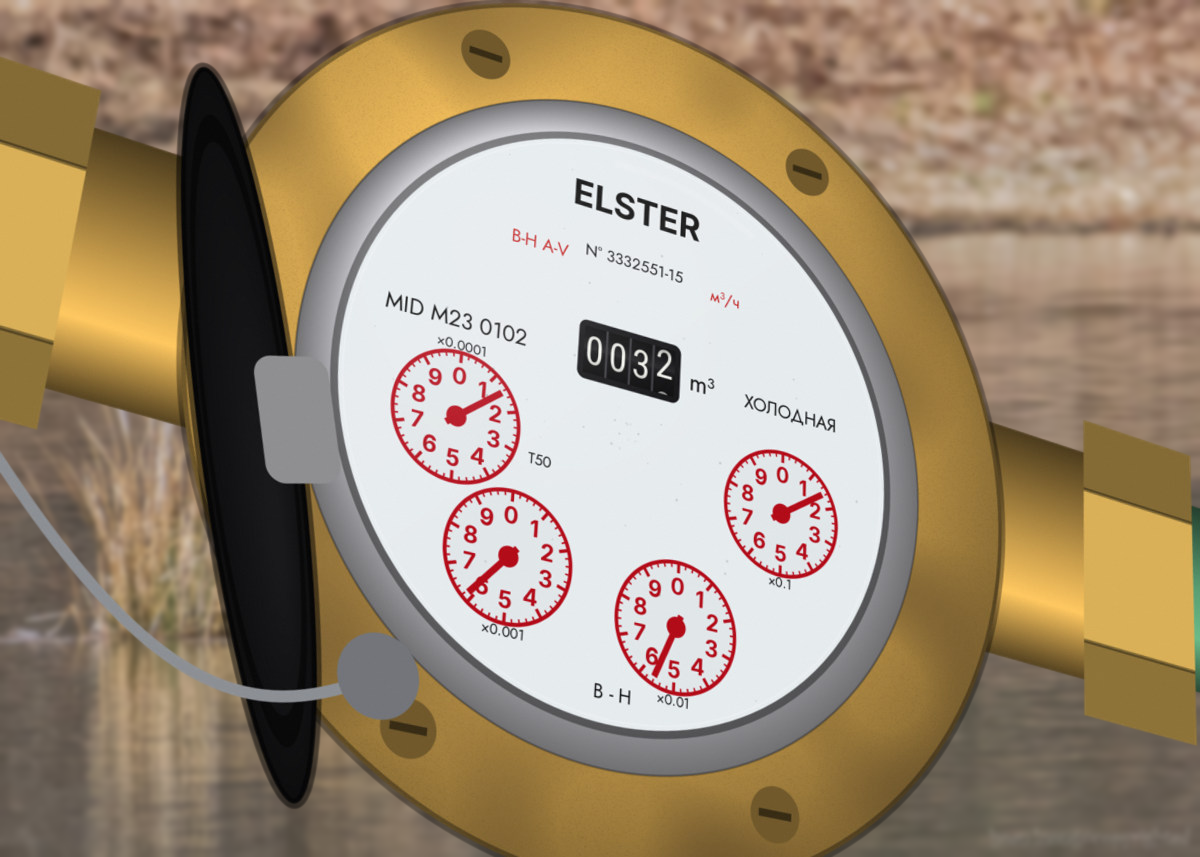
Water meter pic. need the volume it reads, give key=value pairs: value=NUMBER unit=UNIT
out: value=32.1561 unit=m³
